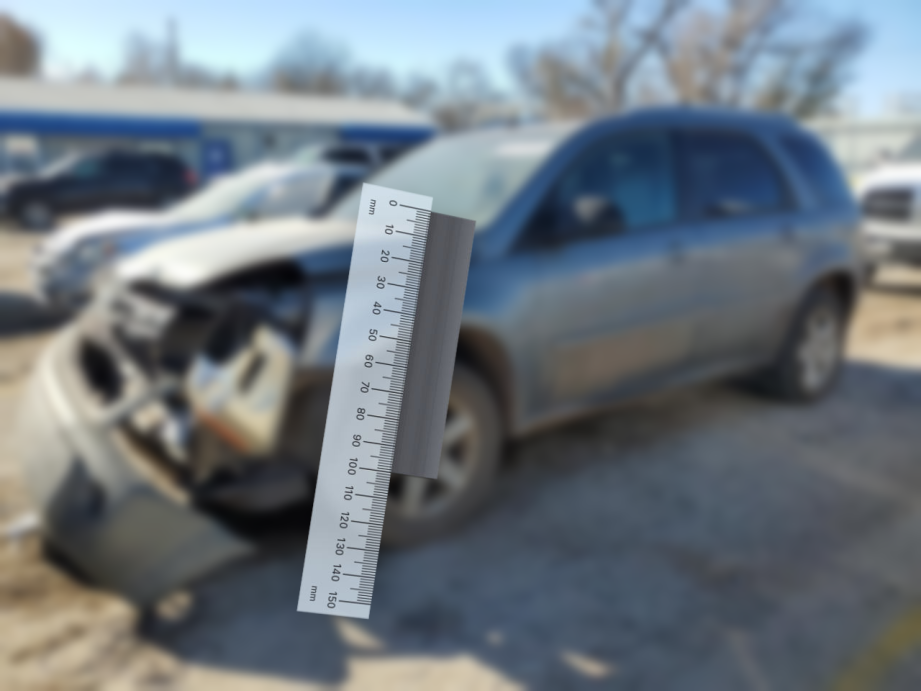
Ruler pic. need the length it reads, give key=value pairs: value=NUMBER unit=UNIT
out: value=100 unit=mm
